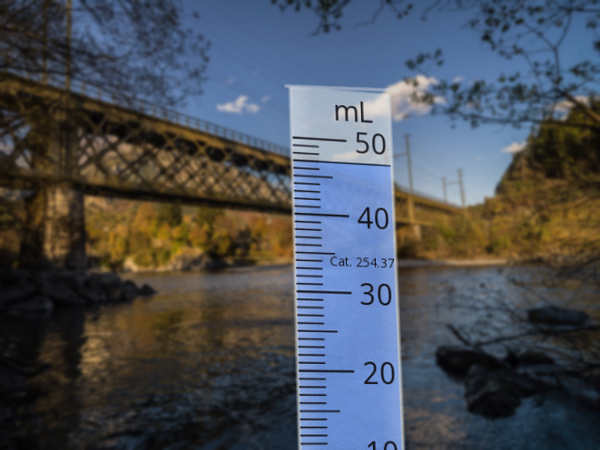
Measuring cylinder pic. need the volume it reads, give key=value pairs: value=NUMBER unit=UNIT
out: value=47 unit=mL
